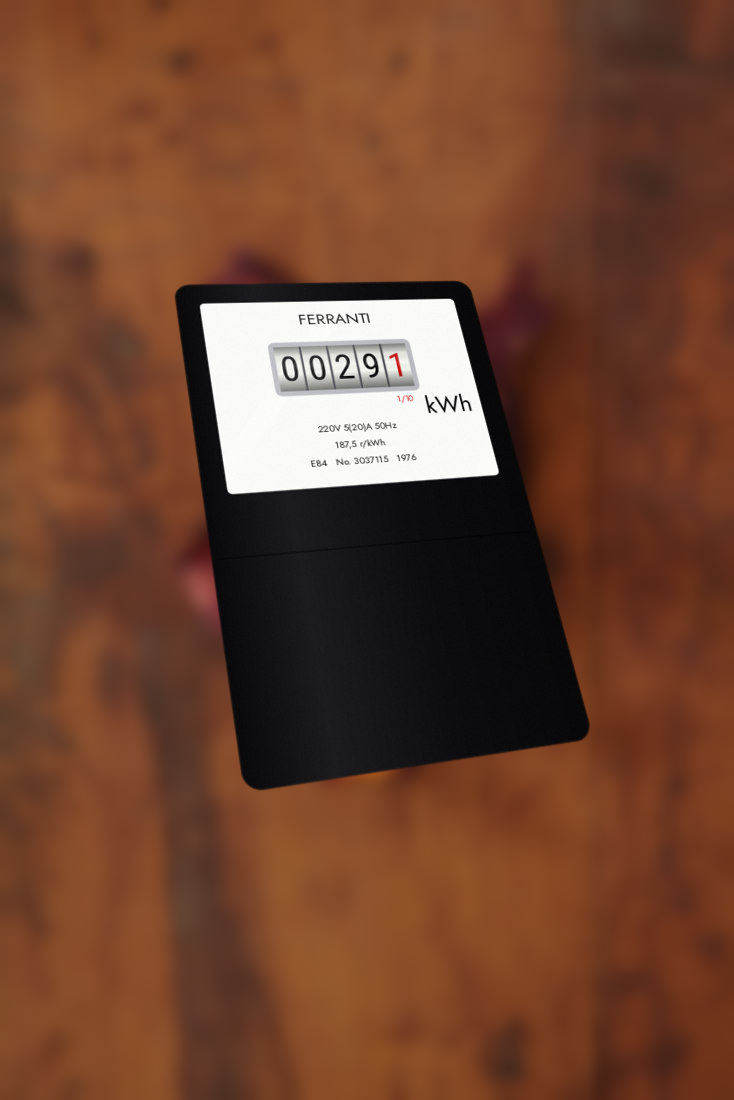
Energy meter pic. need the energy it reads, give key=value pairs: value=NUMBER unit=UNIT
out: value=29.1 unit=kWh
